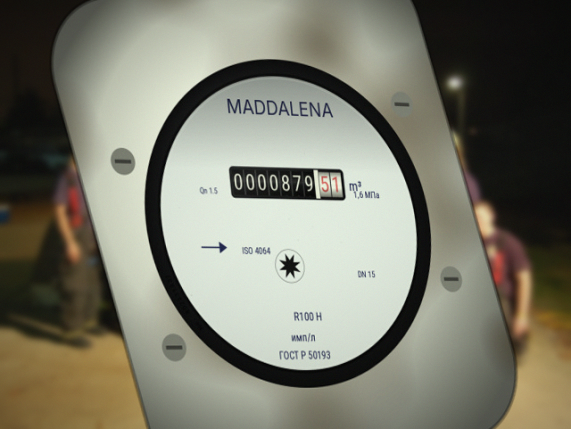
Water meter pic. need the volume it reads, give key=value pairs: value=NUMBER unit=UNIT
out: value=879.51 unit=m³
